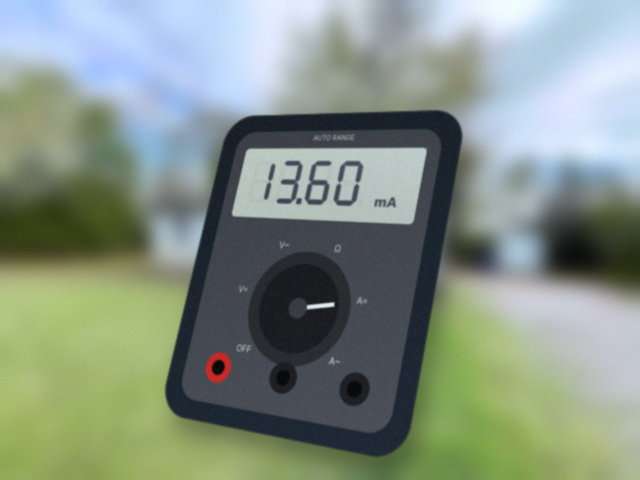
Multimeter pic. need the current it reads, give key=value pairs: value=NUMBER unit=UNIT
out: value=13.60 unit=mA
